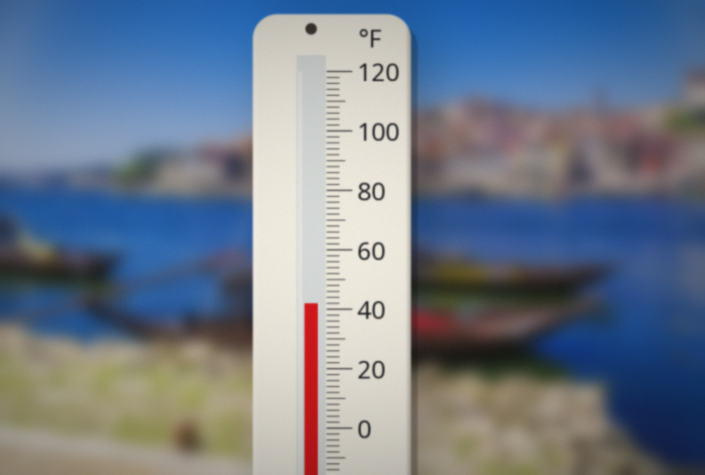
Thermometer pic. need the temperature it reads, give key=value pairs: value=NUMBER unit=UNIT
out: value=42 unit=°F
